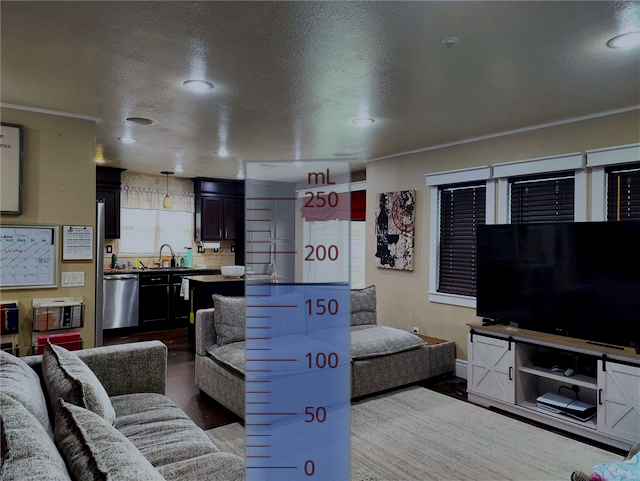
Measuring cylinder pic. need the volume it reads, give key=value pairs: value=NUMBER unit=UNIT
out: value=170 unit=mL
